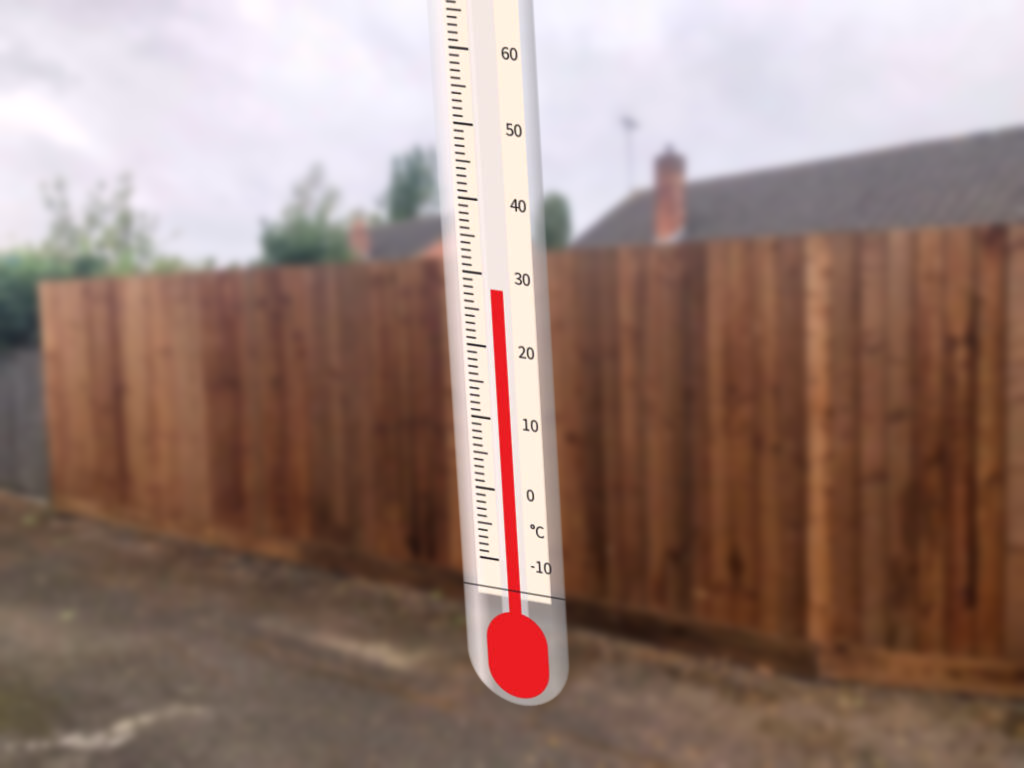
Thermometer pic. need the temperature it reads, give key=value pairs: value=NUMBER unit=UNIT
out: value=28 unit=°C
